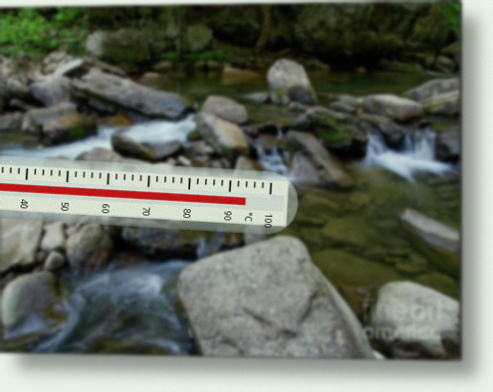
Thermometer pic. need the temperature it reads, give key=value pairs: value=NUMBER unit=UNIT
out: value=94 unit=°C
